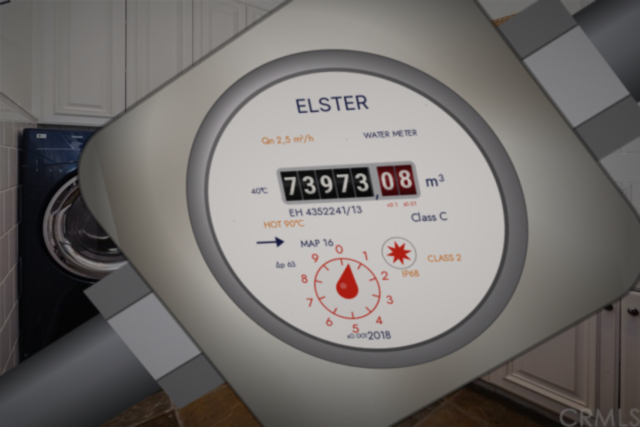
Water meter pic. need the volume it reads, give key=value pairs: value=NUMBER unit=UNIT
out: value=73973.080 unit=m³
